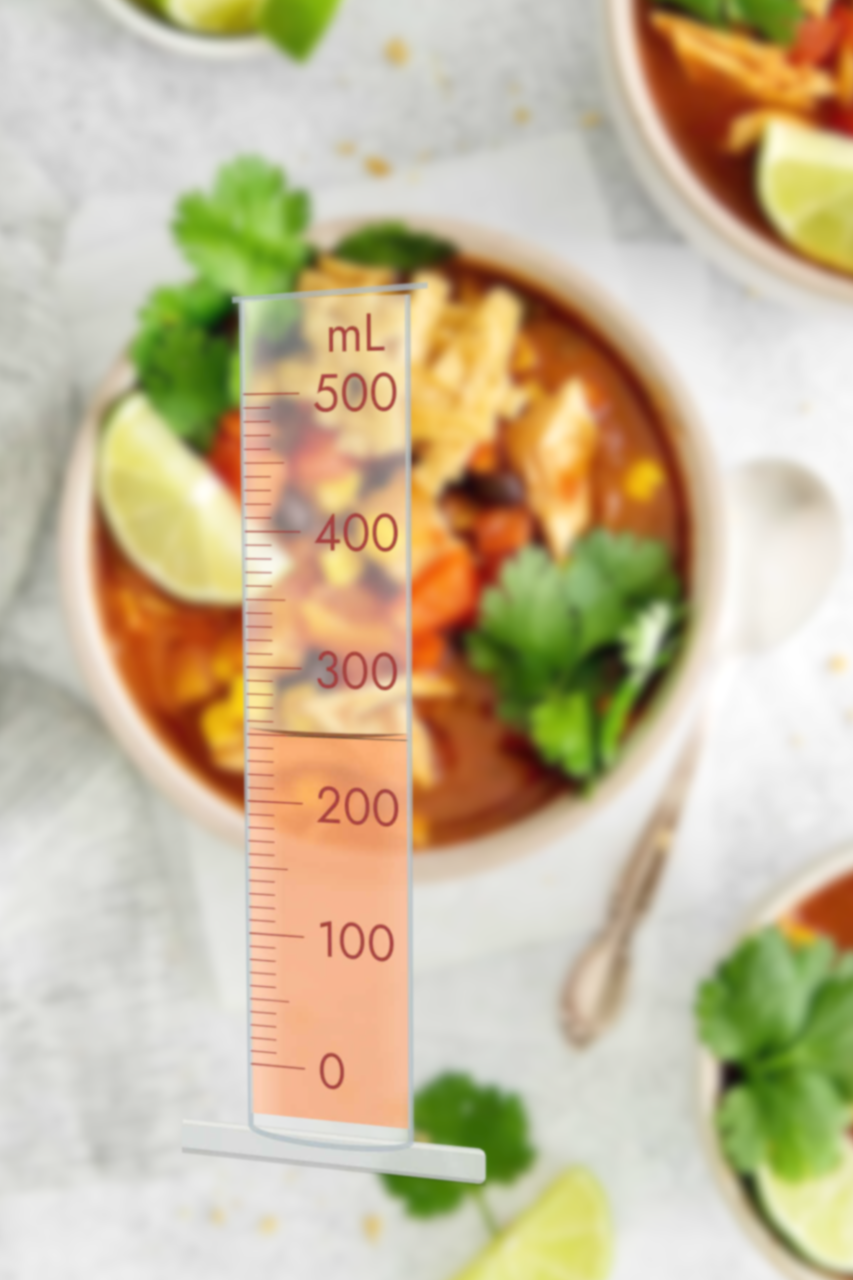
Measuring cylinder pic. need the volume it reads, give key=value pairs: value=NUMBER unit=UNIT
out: value=250 unit=mL
